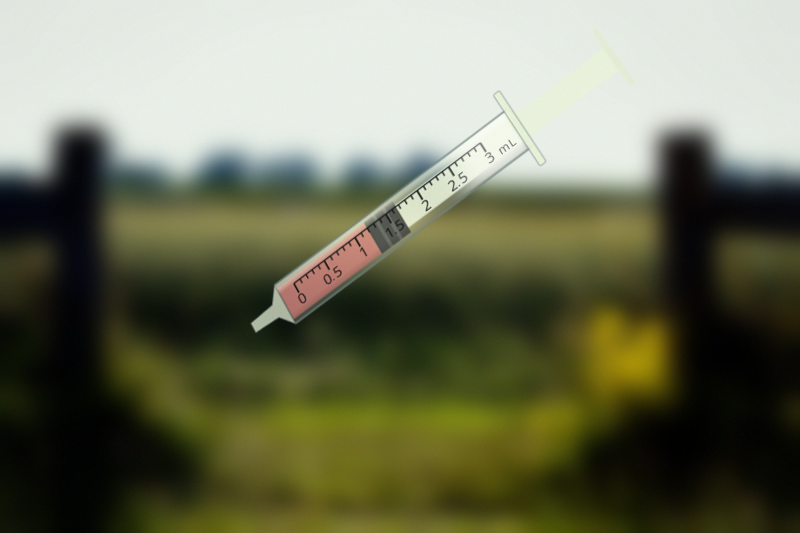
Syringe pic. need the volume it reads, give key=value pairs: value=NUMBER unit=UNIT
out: value=1.2 unit=mL
